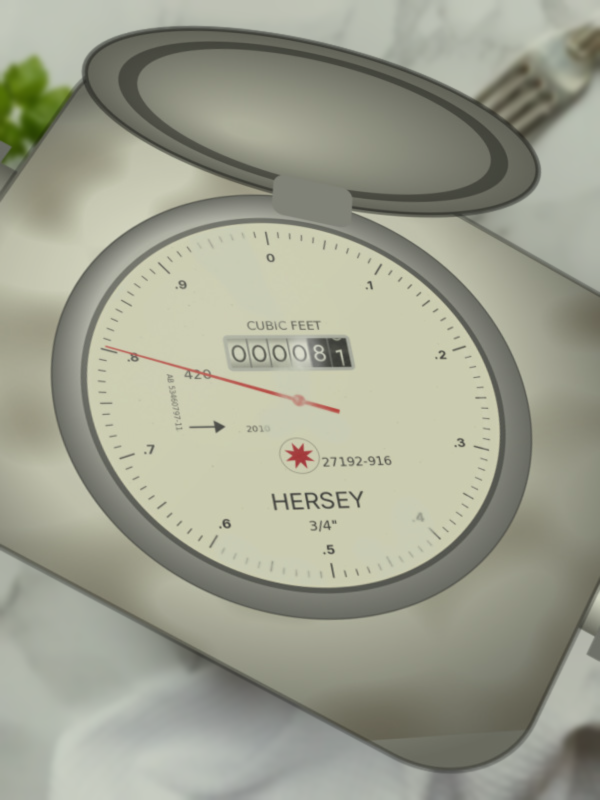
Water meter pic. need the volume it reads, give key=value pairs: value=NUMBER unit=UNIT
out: value=80.80 unit=ft³
